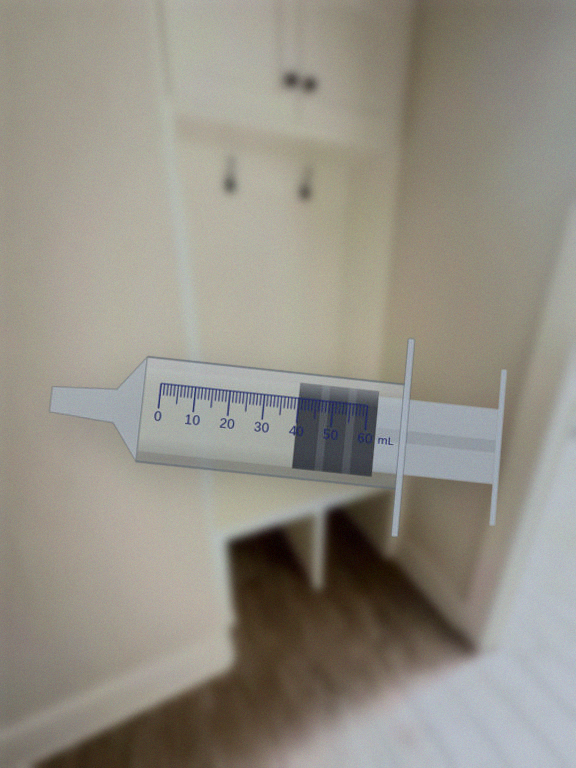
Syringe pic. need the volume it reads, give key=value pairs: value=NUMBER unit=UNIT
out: value=40 unit=mL
